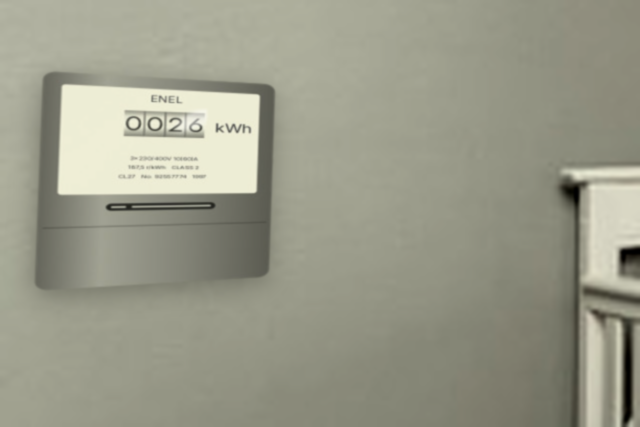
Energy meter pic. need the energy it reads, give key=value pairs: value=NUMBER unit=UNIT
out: value=26 unit=kWh
